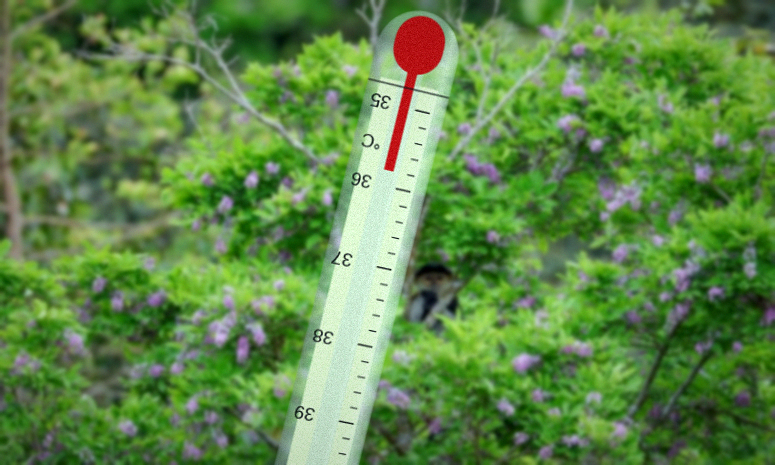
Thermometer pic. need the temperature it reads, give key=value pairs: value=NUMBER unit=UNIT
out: value=35.8 unit=°C
